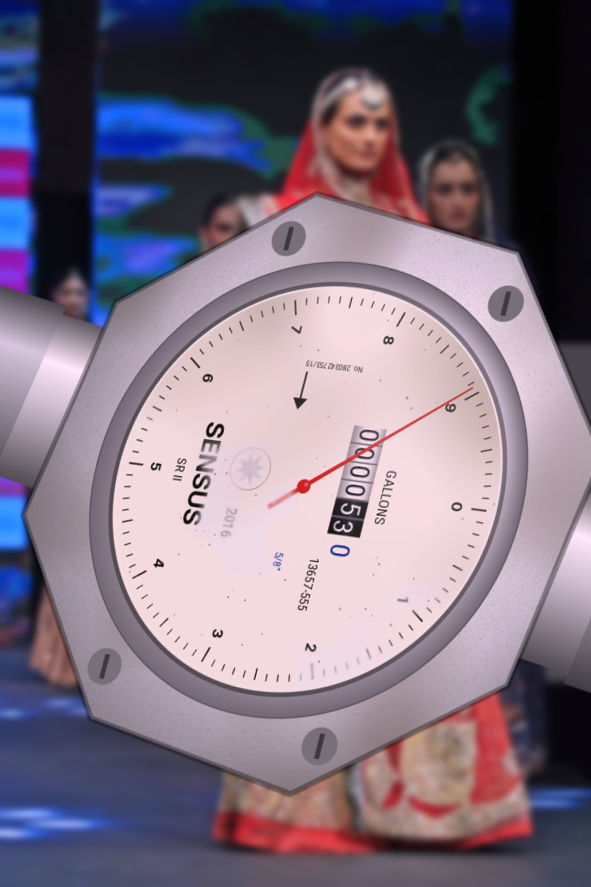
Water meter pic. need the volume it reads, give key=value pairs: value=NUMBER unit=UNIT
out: value=528.9 unit=gal
